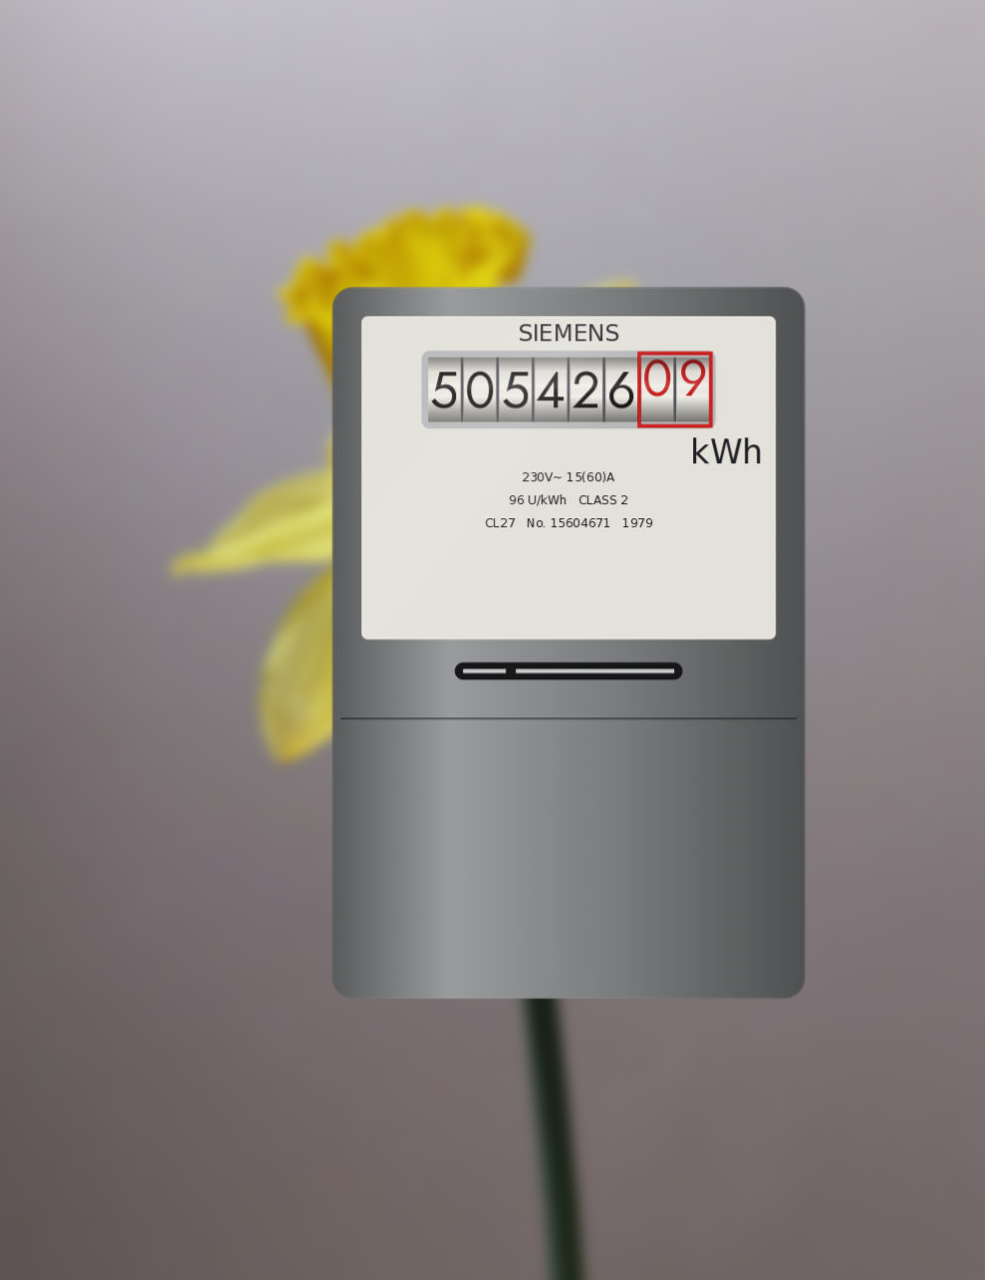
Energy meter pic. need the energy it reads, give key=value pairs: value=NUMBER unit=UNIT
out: value=505426.09 unit=kWh
